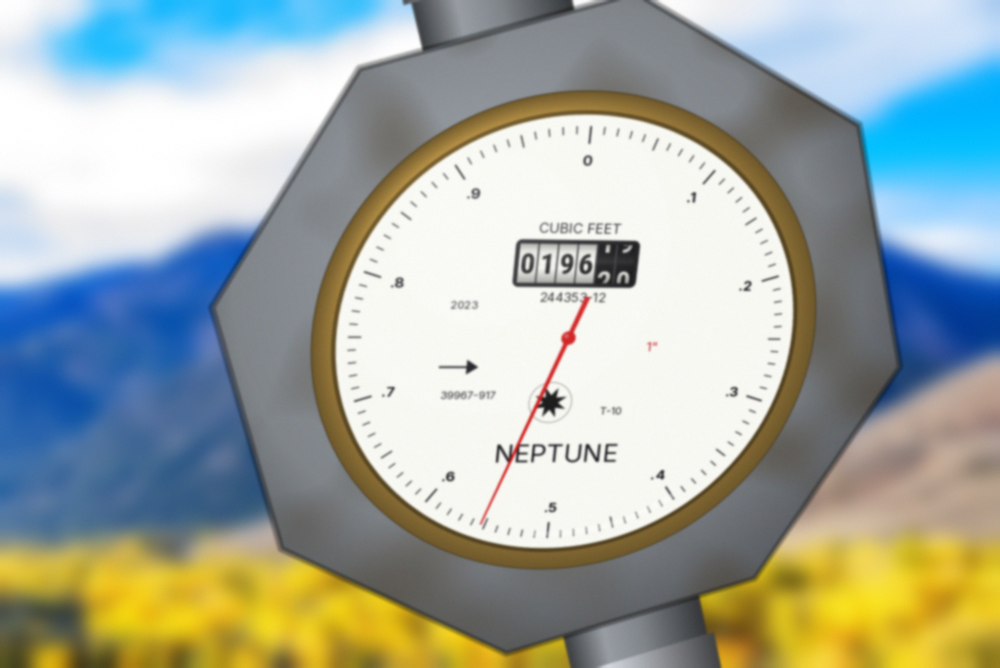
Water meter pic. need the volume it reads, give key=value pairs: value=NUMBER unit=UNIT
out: value=19619.55 unit=ft³
